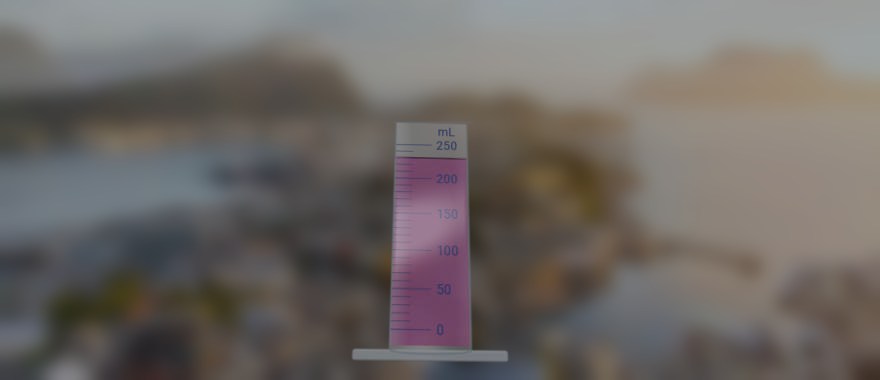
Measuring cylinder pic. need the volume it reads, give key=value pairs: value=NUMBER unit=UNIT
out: value=230 unit=mL
